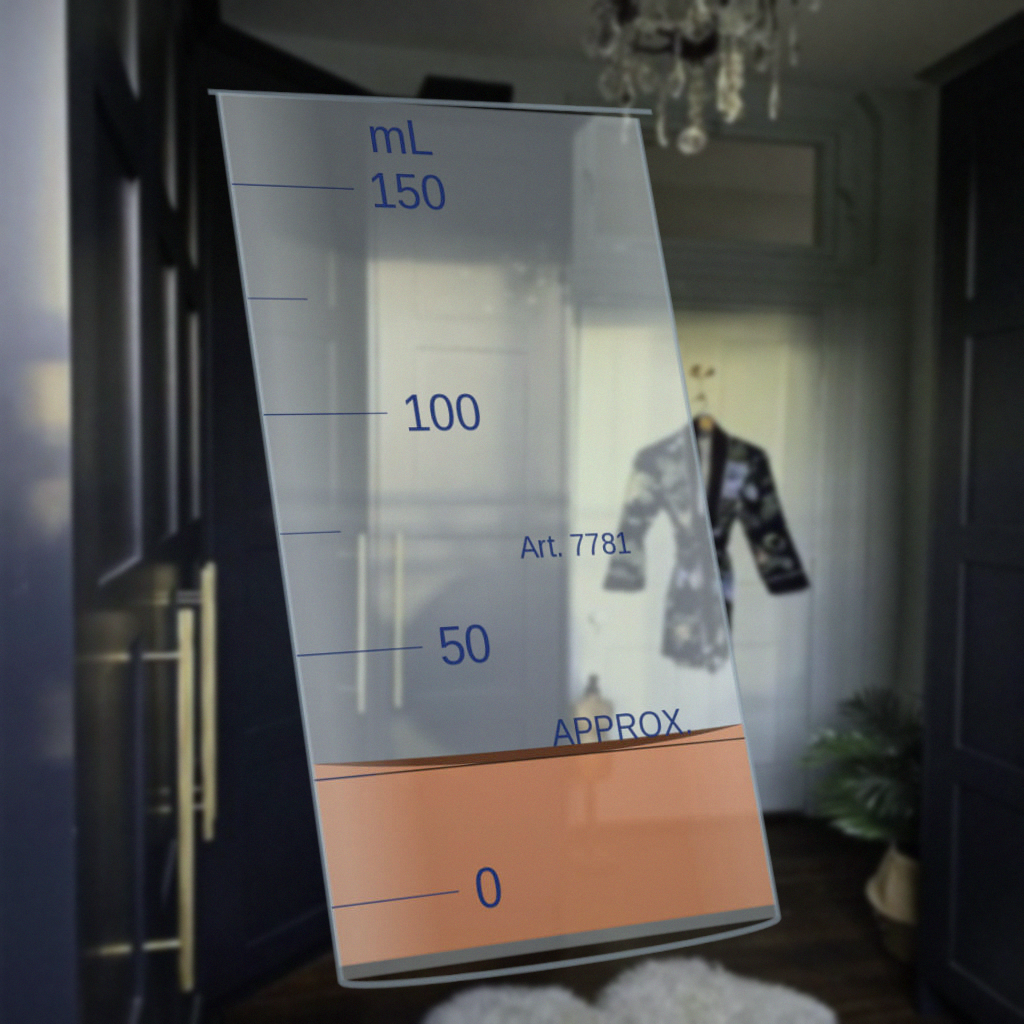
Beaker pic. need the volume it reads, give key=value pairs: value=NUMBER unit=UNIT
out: value=25 unit=mL
